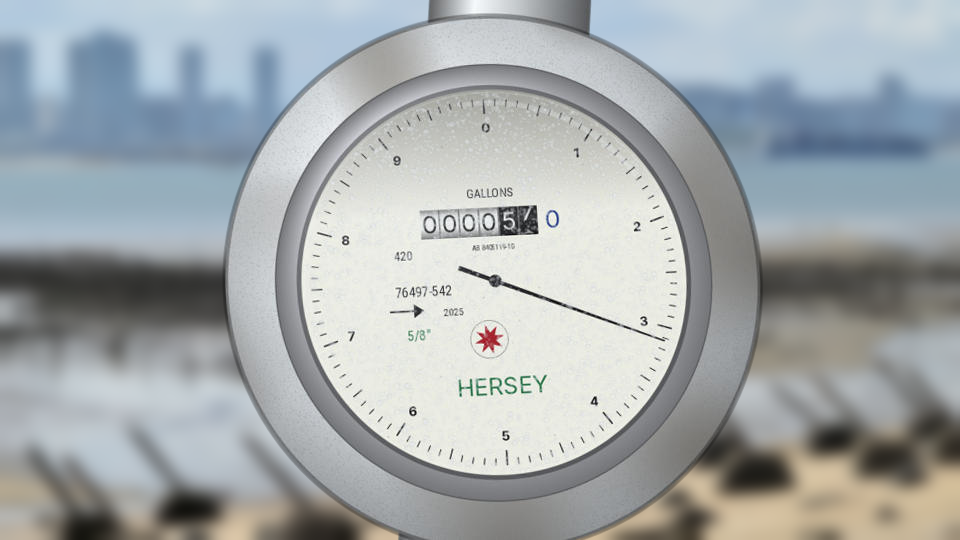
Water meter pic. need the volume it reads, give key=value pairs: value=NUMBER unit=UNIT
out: value=573.1 unit=gal
